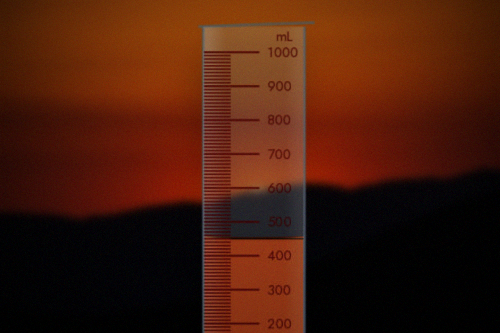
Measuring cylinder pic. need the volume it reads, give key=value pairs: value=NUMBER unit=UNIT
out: value=450 unit=mL
